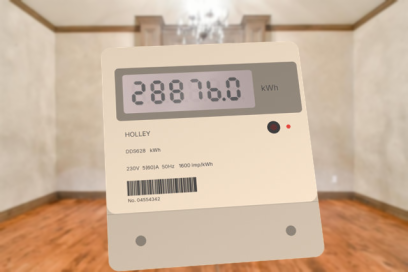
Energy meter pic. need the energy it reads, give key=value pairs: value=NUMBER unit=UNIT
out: value=28876.0 unit=kWh
